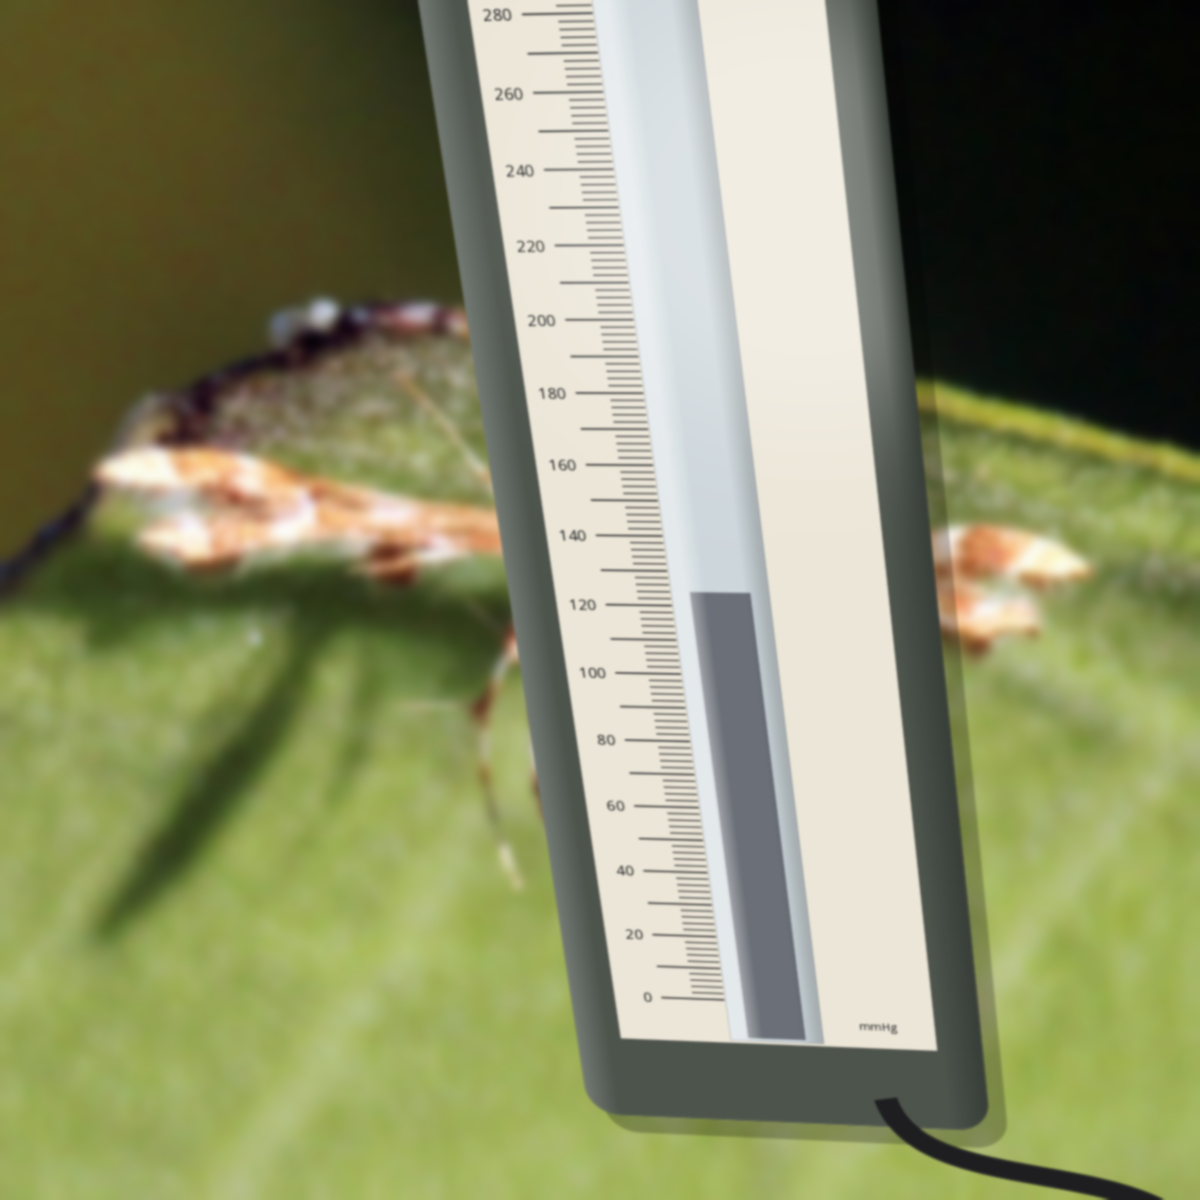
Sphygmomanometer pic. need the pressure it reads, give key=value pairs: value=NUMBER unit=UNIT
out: value=124 unit=mmHg
